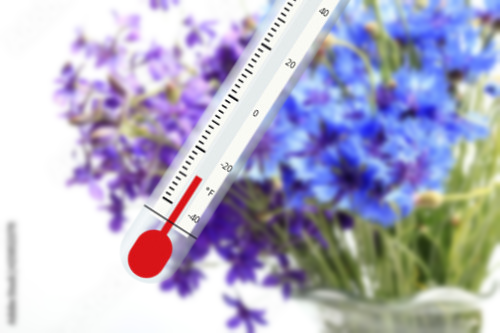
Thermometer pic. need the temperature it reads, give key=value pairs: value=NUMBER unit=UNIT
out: value=-28 unit=°F
